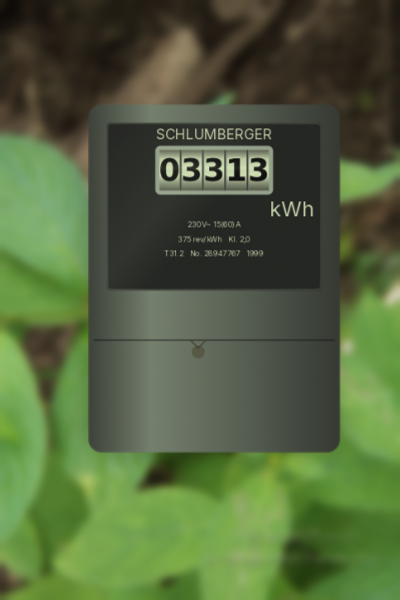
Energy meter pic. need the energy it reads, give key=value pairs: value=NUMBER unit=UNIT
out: value=3313 unit=kWh
